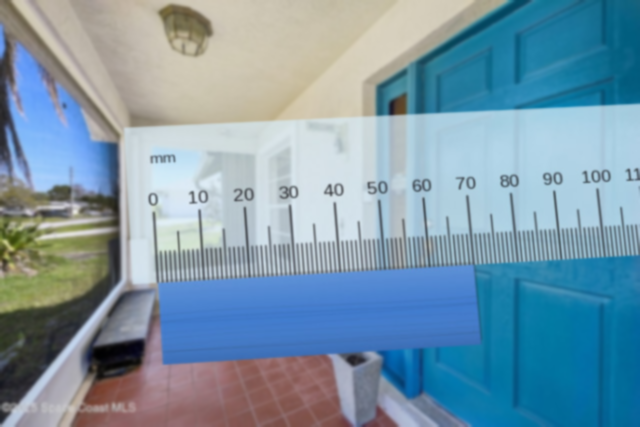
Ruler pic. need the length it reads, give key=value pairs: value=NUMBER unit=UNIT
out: value=70 unit=mm
